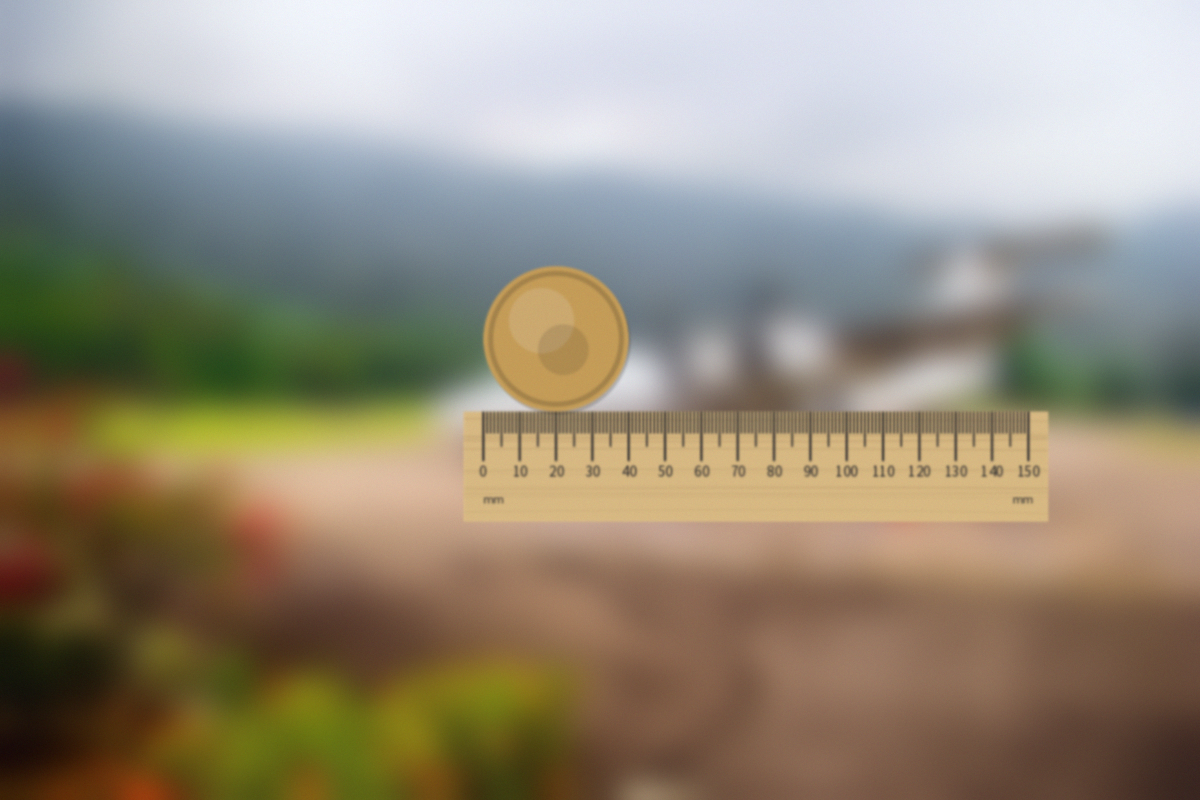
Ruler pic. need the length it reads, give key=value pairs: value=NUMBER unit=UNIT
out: value=40 unit=mm
